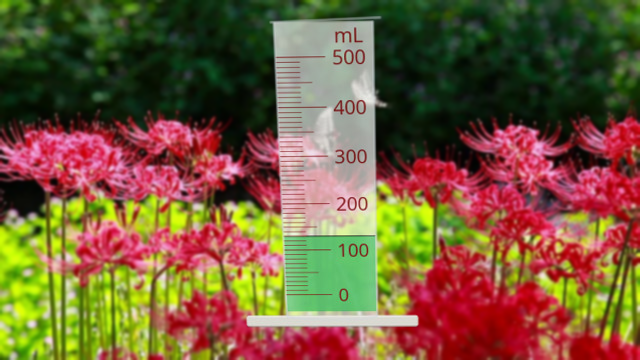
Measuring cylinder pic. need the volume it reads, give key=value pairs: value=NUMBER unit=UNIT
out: value=130 unit=mL
